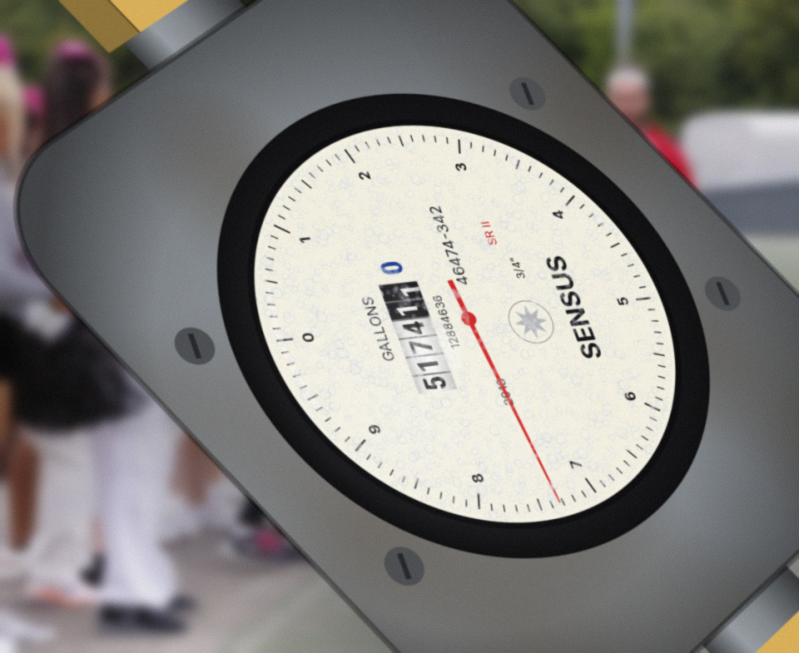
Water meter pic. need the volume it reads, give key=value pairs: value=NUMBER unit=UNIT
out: value=5174107.3 unit=gal
